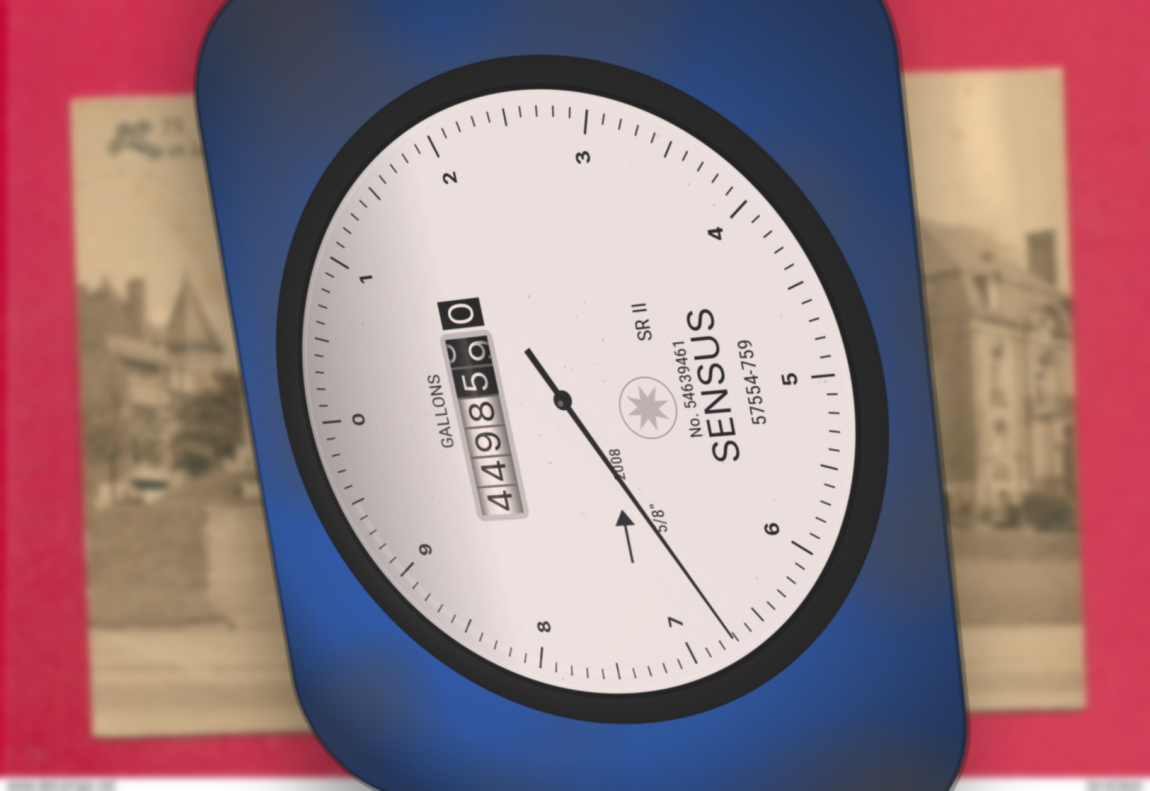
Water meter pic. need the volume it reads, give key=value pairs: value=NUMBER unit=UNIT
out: value=4498586.7 unit=gal
